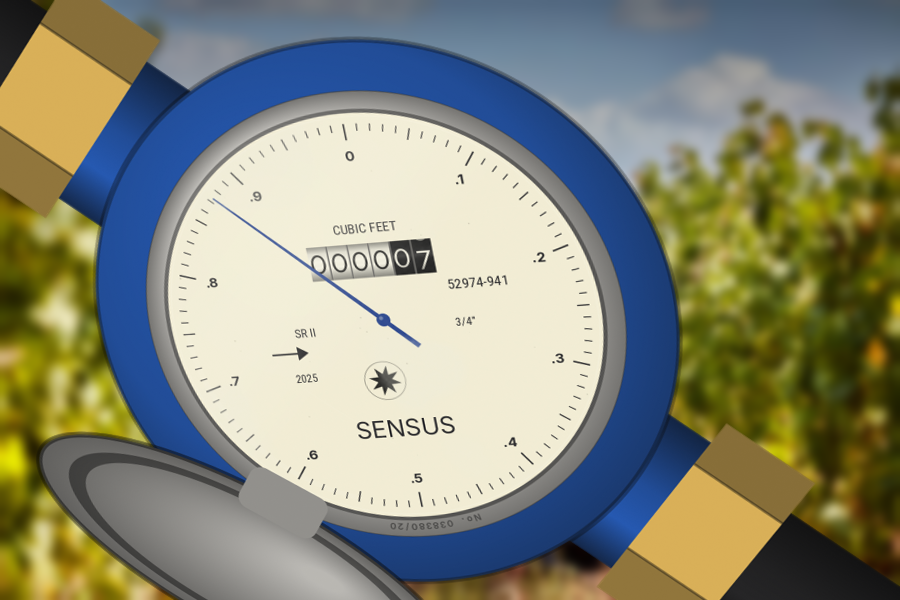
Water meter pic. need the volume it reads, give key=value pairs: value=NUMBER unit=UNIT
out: value=6.87 unit=ft³
